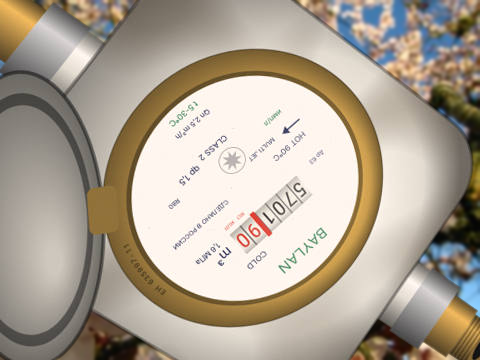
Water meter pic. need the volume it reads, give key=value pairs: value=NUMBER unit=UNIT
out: value=5701.90 unit=m³
